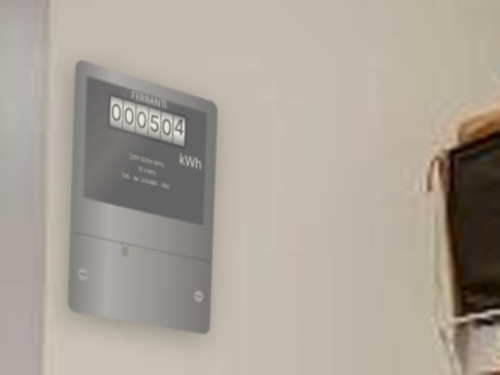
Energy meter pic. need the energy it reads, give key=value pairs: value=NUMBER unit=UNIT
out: value=504 unit=kWh
